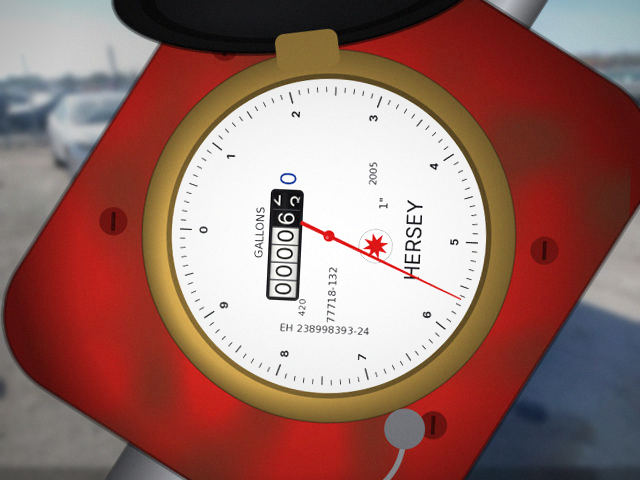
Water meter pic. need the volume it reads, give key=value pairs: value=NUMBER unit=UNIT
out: value=625.6 unit=gal
